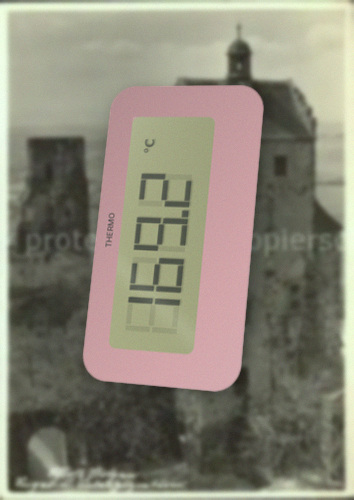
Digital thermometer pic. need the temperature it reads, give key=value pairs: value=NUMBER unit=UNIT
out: value=169.2 unit=°C
